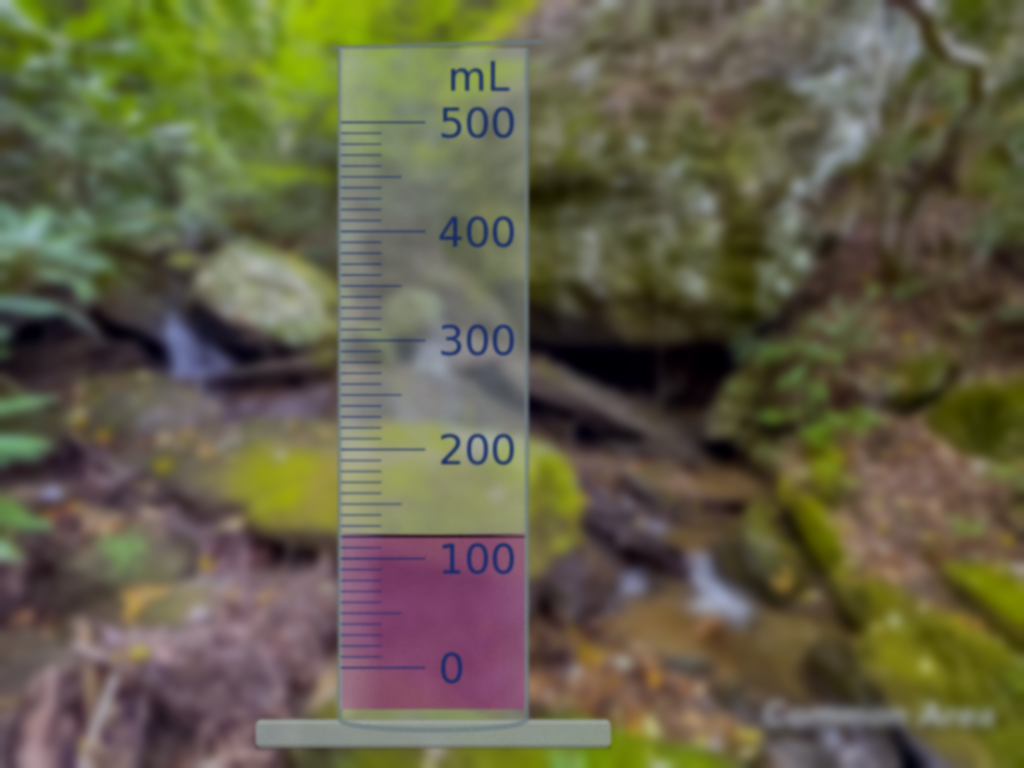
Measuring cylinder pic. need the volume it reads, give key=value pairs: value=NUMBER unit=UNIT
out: value=120 unit=mL
